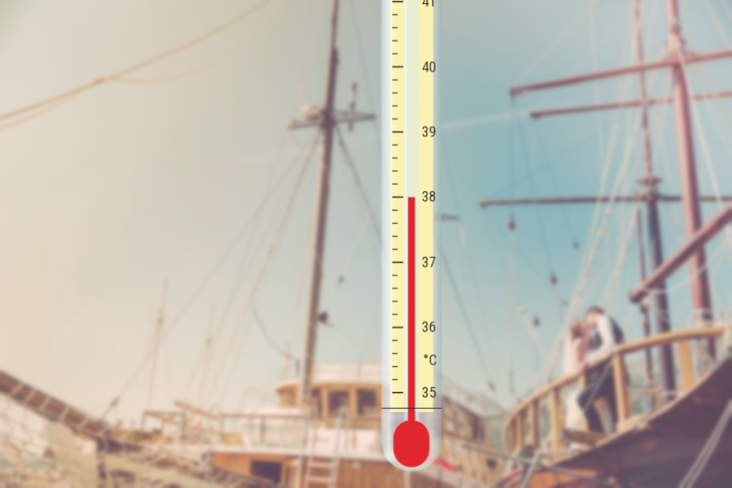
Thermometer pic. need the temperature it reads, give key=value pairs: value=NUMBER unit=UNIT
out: value=38 unit=°C
